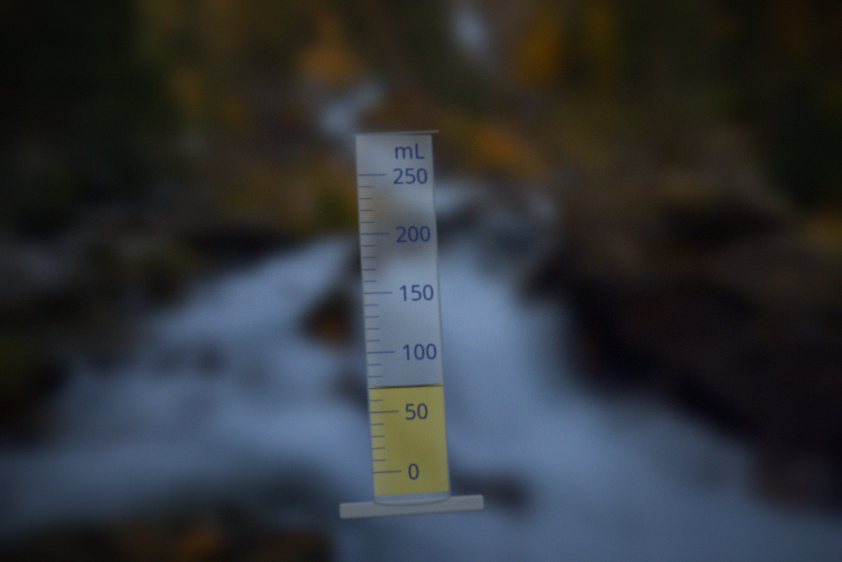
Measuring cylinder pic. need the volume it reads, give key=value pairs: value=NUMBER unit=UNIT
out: value=70 unit=mL
